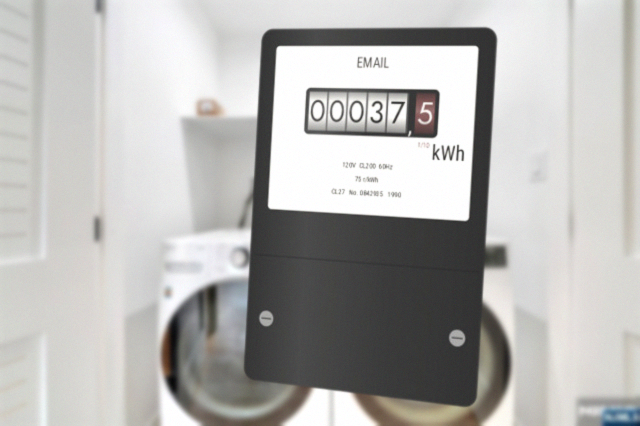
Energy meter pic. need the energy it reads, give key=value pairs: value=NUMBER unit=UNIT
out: value=37.5 unit=kWh
